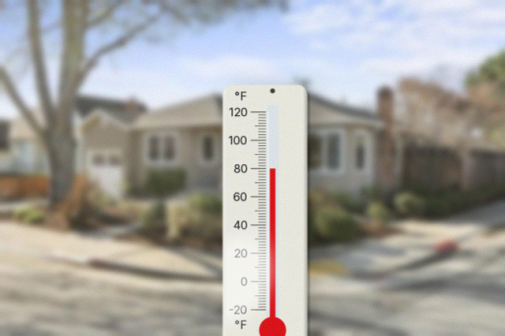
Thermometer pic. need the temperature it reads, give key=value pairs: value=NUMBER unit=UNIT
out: value=80 unit=°F
